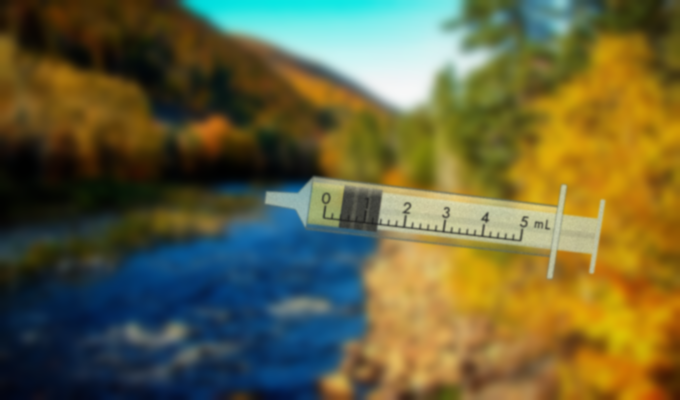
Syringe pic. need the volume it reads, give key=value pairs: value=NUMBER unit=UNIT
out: value=0.4 unit=mL
